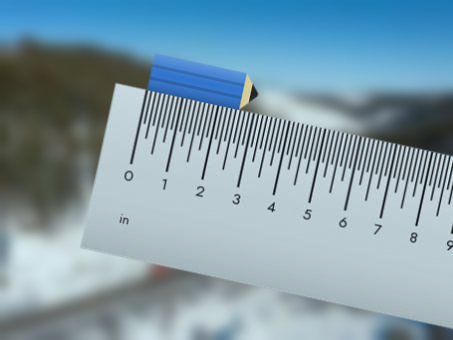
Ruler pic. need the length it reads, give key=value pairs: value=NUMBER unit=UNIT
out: value=3 unit=in
